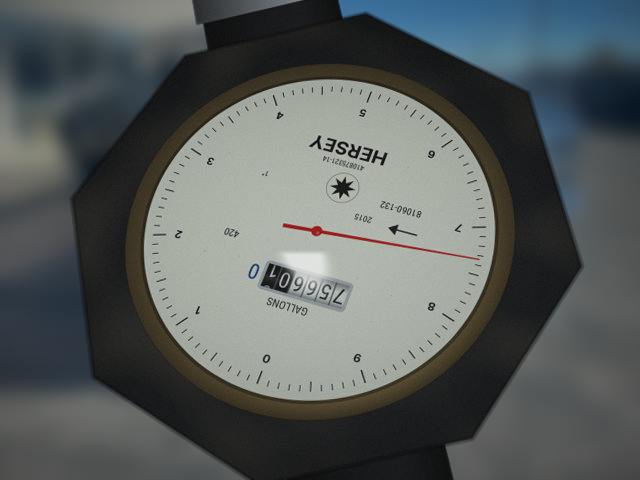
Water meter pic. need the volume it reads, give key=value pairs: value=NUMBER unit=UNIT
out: value=7566007.3 unit=gal
